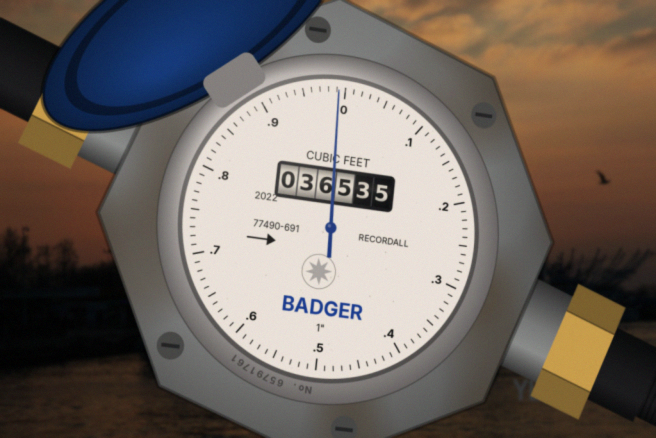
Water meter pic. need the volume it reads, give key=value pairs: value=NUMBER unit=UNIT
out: value=36534.99 unit=ft³
